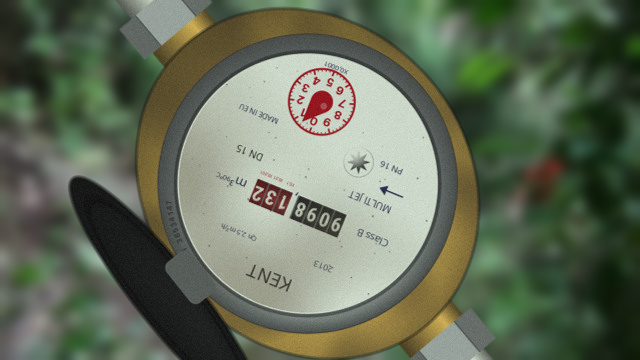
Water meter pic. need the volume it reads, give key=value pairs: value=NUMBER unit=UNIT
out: value=9098.1320 unit=m³
